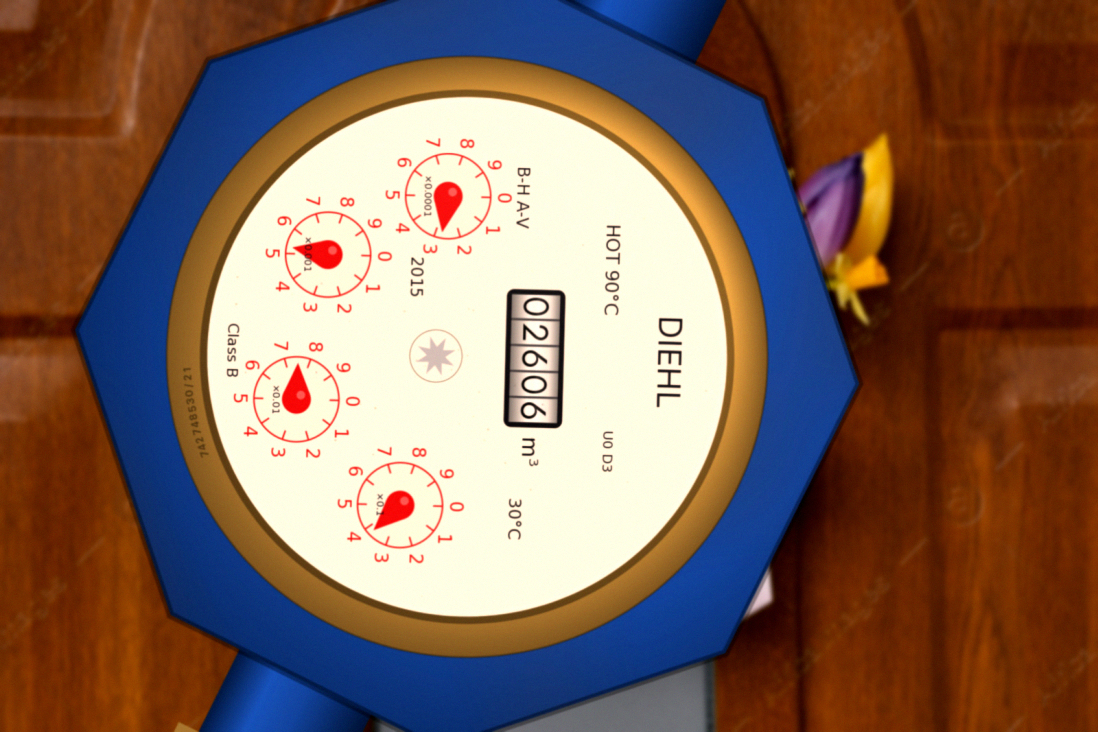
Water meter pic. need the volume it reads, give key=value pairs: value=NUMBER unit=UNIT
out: value=2606.3752 unit=m³
